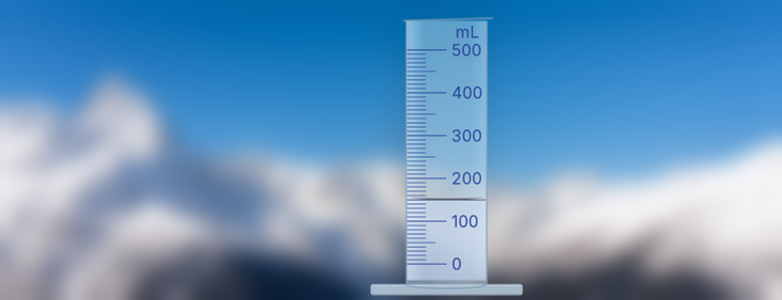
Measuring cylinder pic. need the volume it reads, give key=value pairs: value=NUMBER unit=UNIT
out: value=150 unit=mL
